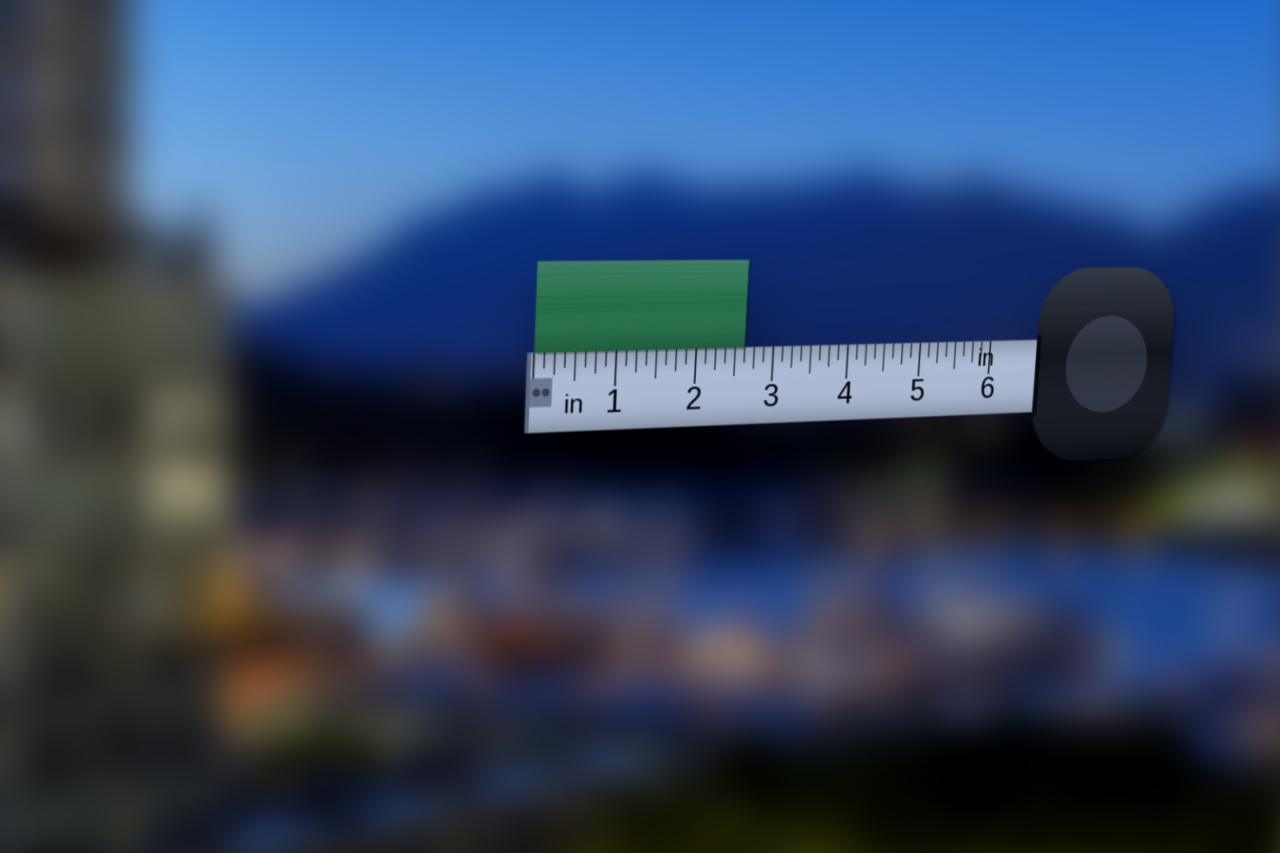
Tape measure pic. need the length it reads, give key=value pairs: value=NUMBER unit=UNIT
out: value=2.625 unit=in
